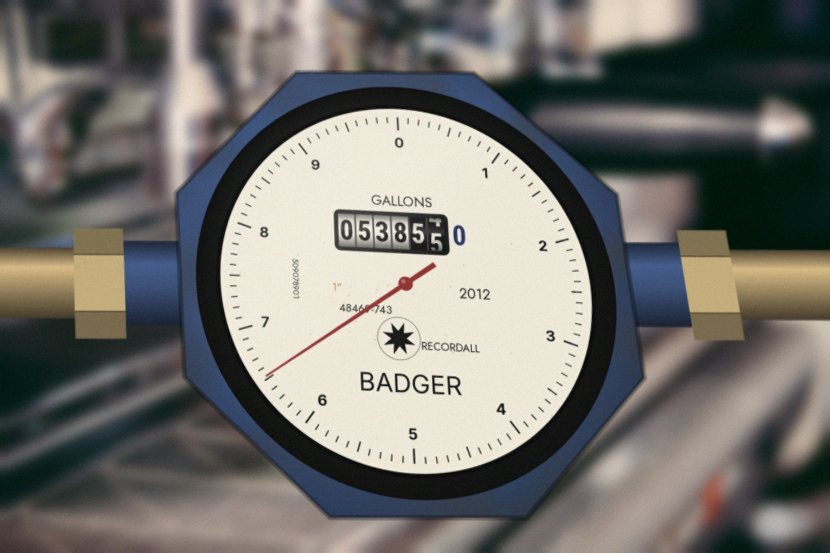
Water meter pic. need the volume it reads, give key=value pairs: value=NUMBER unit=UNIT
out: value=538546.5 unit=gal
